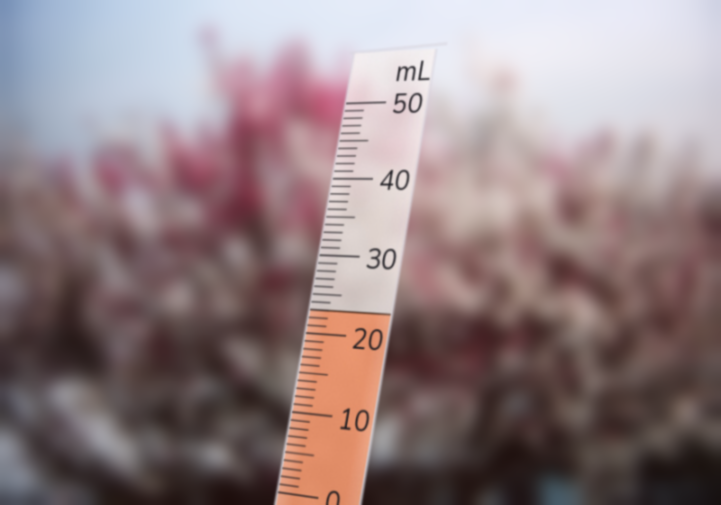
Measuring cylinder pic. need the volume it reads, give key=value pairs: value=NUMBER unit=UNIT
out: value=23 unit=mL
